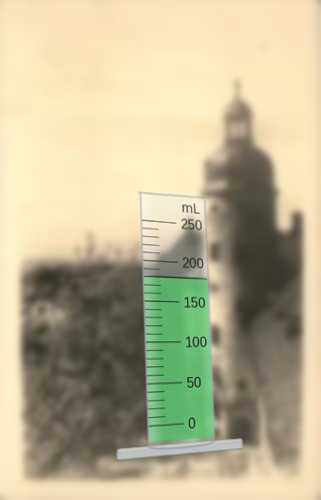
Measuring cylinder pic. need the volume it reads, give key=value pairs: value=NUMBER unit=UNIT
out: value=180 unit=mL
